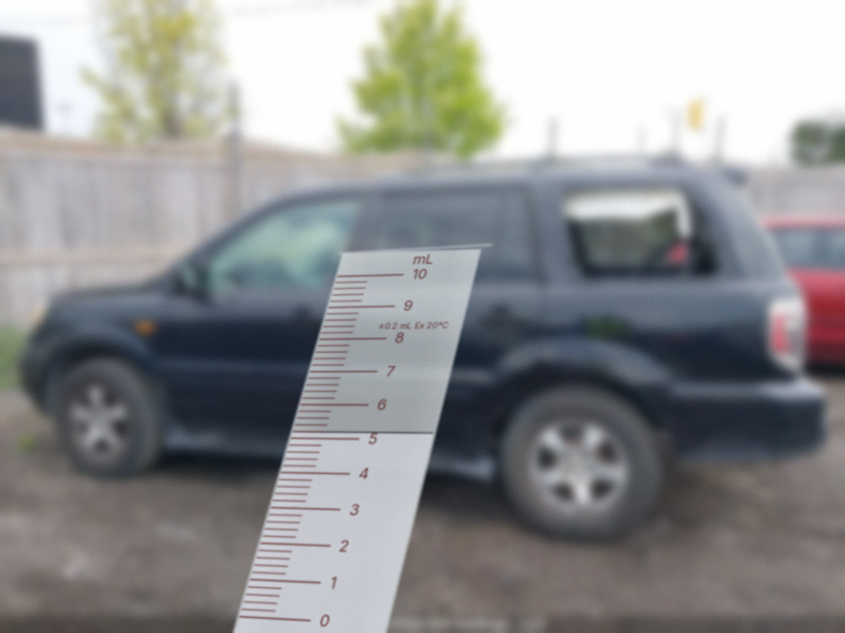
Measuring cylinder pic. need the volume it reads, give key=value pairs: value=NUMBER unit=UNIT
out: value=5.2 unit=mL
